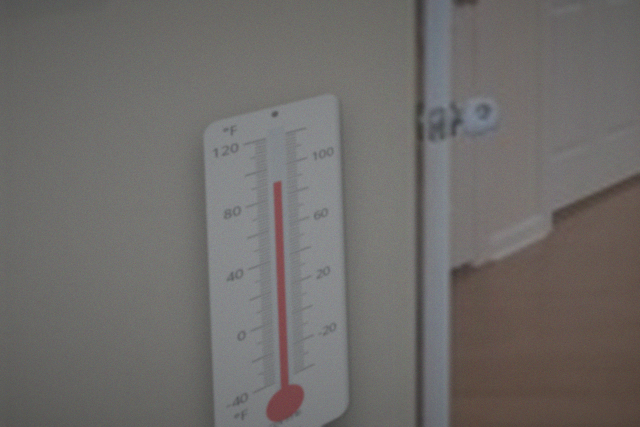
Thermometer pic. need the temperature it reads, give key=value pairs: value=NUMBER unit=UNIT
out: value=90 unit=°F
